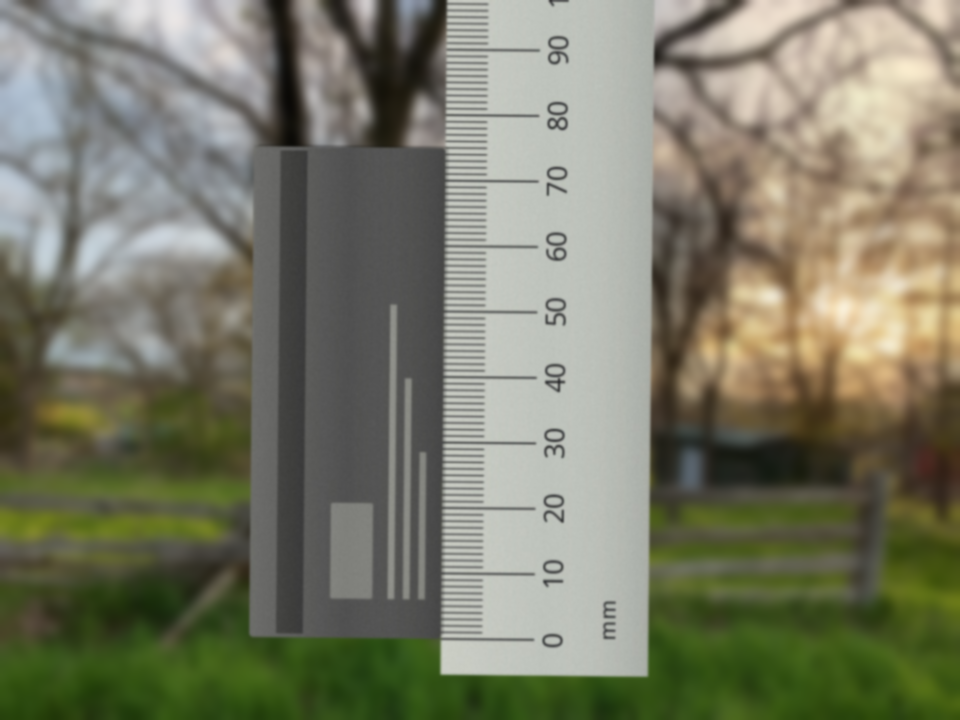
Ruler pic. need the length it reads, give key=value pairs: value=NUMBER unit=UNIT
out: value=75 unit=mm
